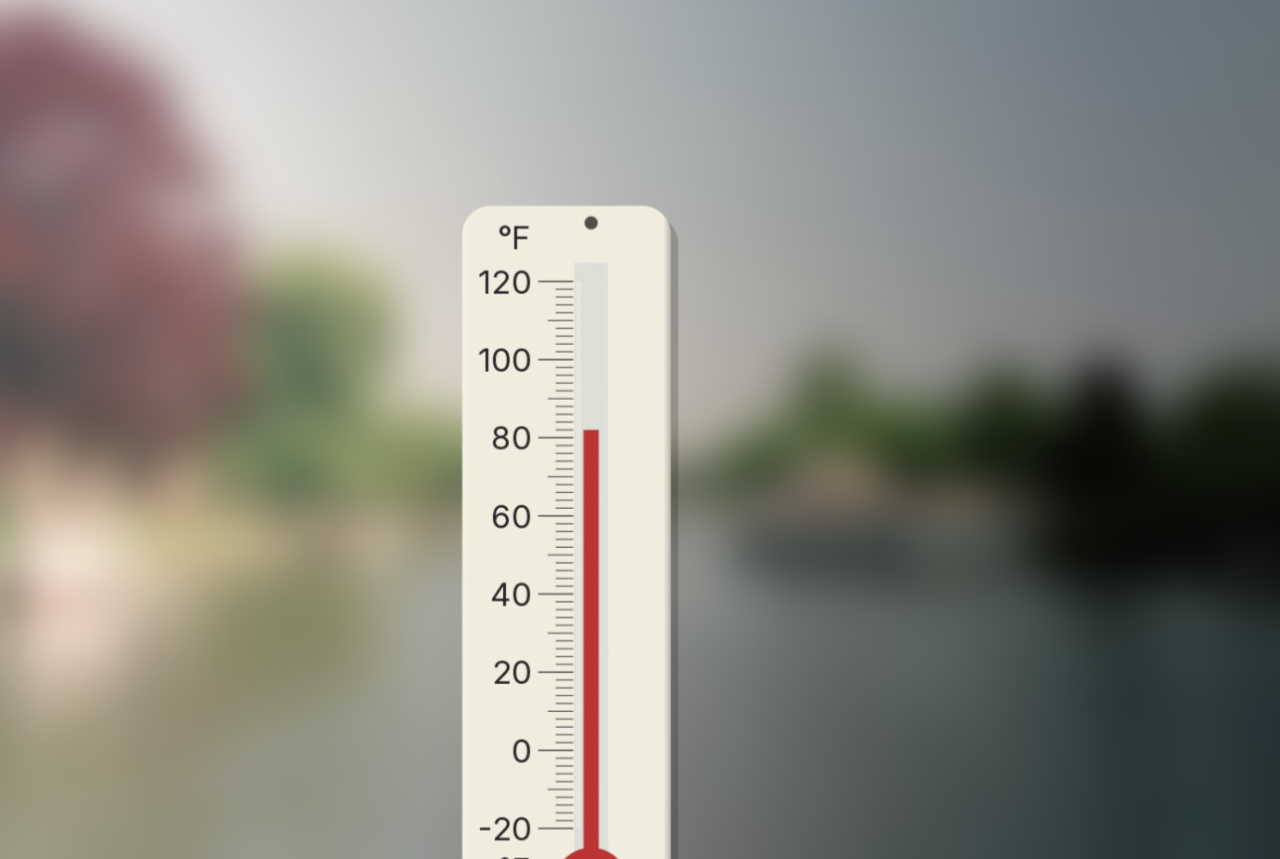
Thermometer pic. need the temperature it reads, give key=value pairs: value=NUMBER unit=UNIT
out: value=82 unit=°F
